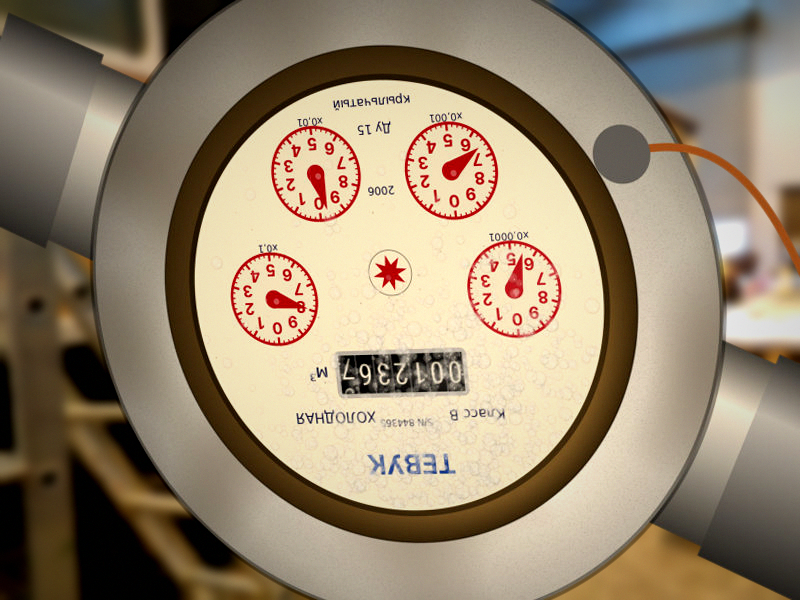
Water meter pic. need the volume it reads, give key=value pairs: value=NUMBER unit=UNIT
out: value=12366.7965 unit=m³
